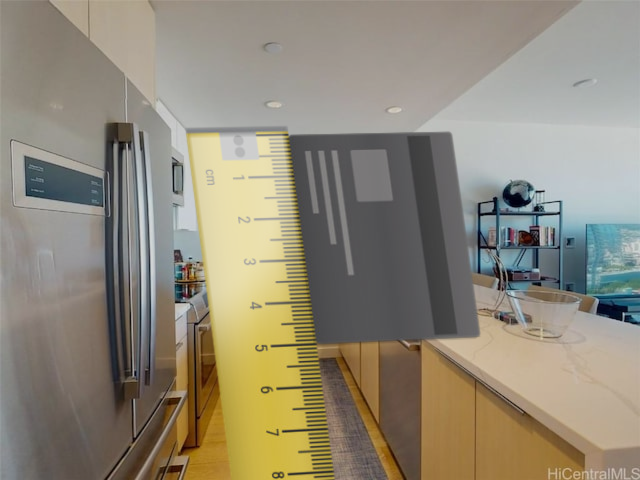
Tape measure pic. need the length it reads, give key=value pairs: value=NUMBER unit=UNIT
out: value=5 unit=cm
